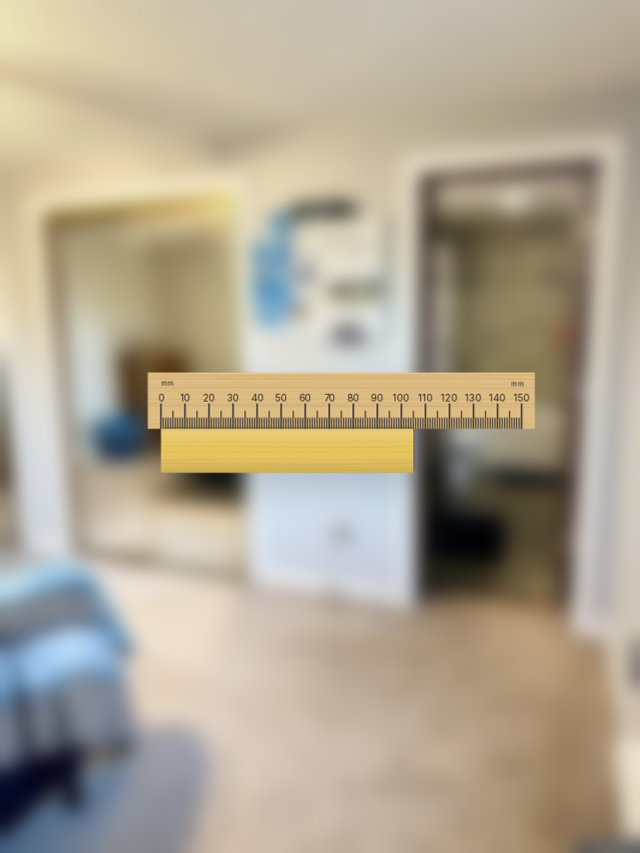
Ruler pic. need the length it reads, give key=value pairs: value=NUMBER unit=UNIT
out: value=105 unit=mm
